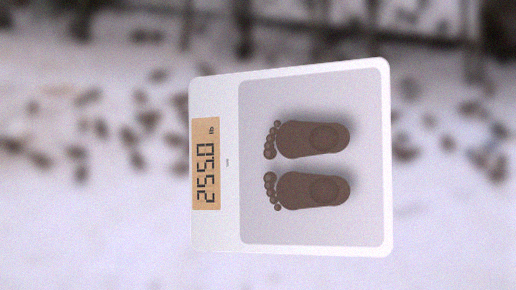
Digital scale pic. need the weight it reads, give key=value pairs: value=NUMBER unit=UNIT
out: value=255.0 unit=lb
